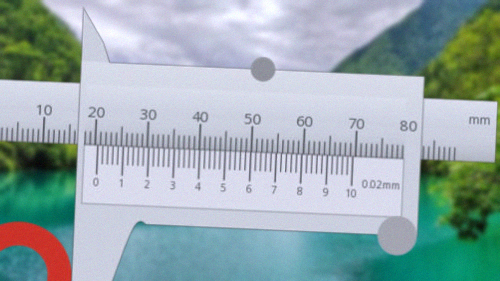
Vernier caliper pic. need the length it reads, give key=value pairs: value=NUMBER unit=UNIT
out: value=20.5 unit=mm
